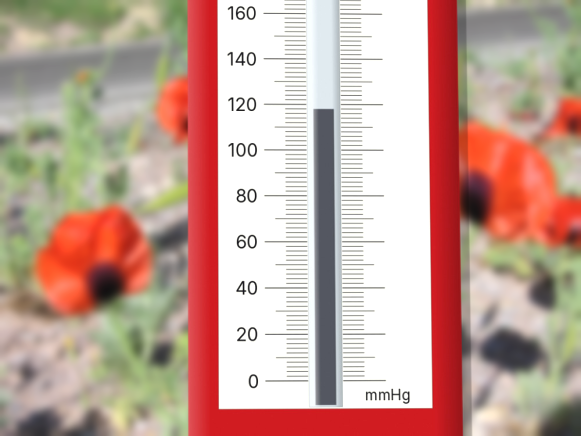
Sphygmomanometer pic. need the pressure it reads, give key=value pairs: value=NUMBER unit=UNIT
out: value=118 unit=mmHg
